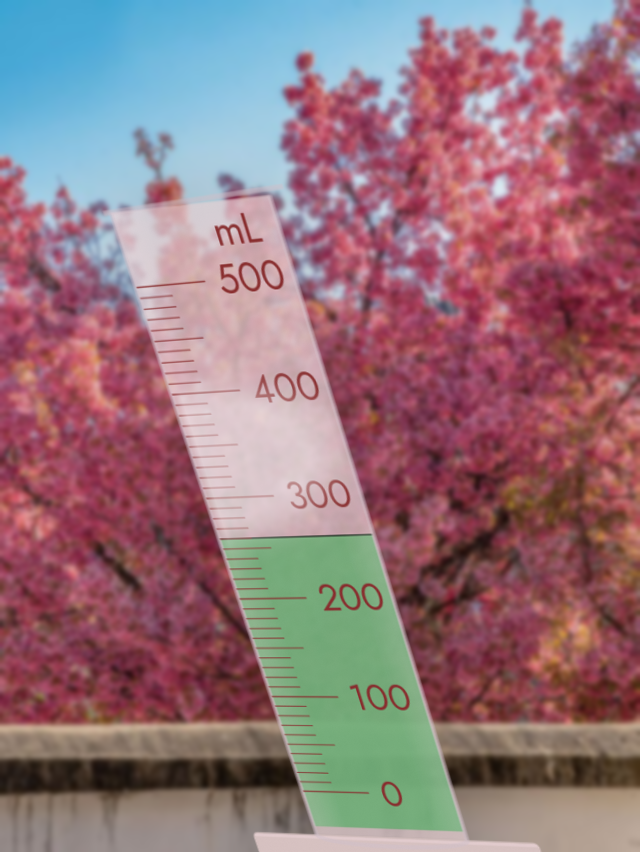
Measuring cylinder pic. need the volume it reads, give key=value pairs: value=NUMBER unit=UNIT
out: value=260 unit=mL
